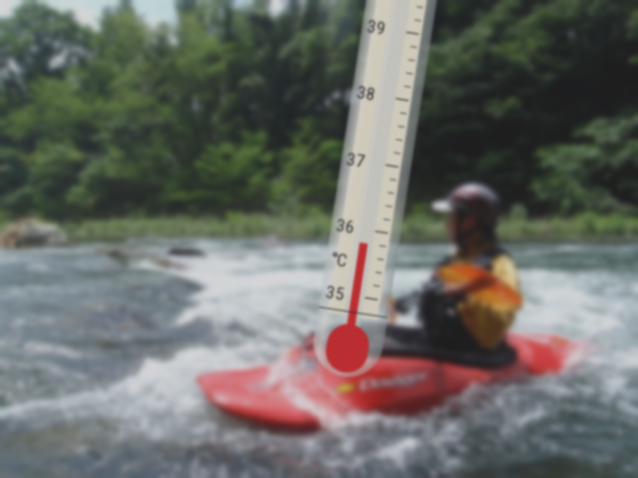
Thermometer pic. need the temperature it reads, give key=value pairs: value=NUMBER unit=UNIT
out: value=35.8 unit=°C
